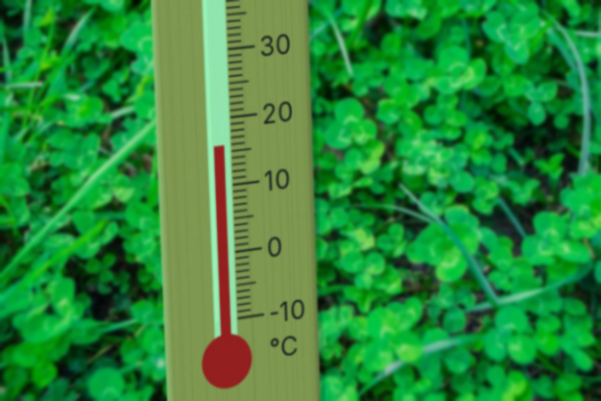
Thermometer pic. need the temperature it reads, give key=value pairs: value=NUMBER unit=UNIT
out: value=16 unit=°C
